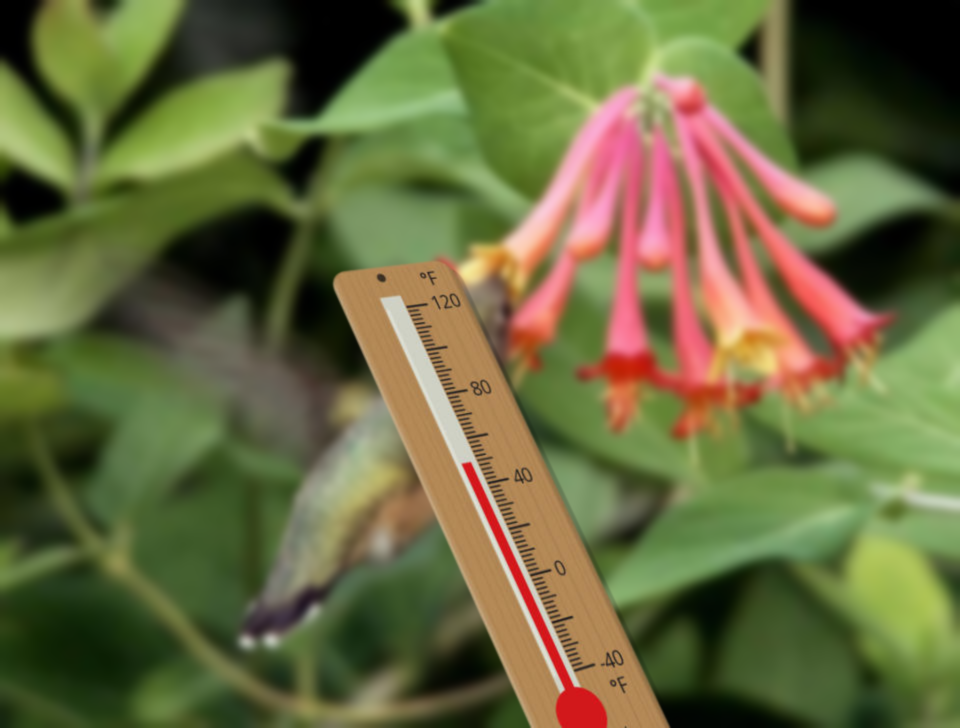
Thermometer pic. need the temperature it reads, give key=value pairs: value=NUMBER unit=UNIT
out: value=50 unit=°F
